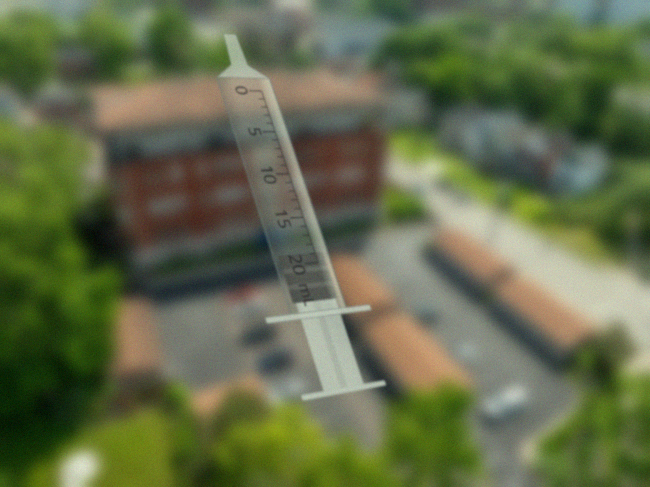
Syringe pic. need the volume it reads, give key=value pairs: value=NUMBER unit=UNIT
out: value=19 unit=mL
